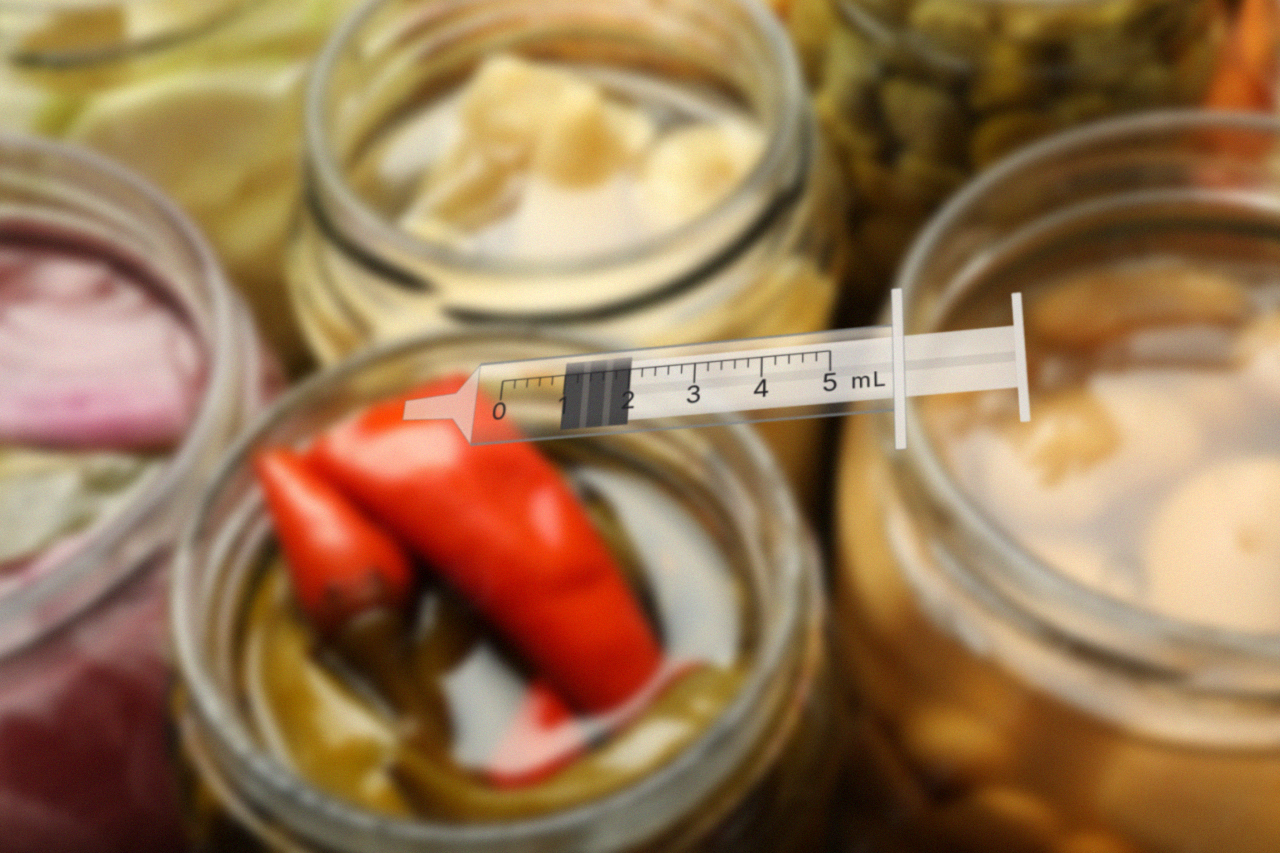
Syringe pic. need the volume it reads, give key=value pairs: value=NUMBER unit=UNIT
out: value=1 unit=mL
